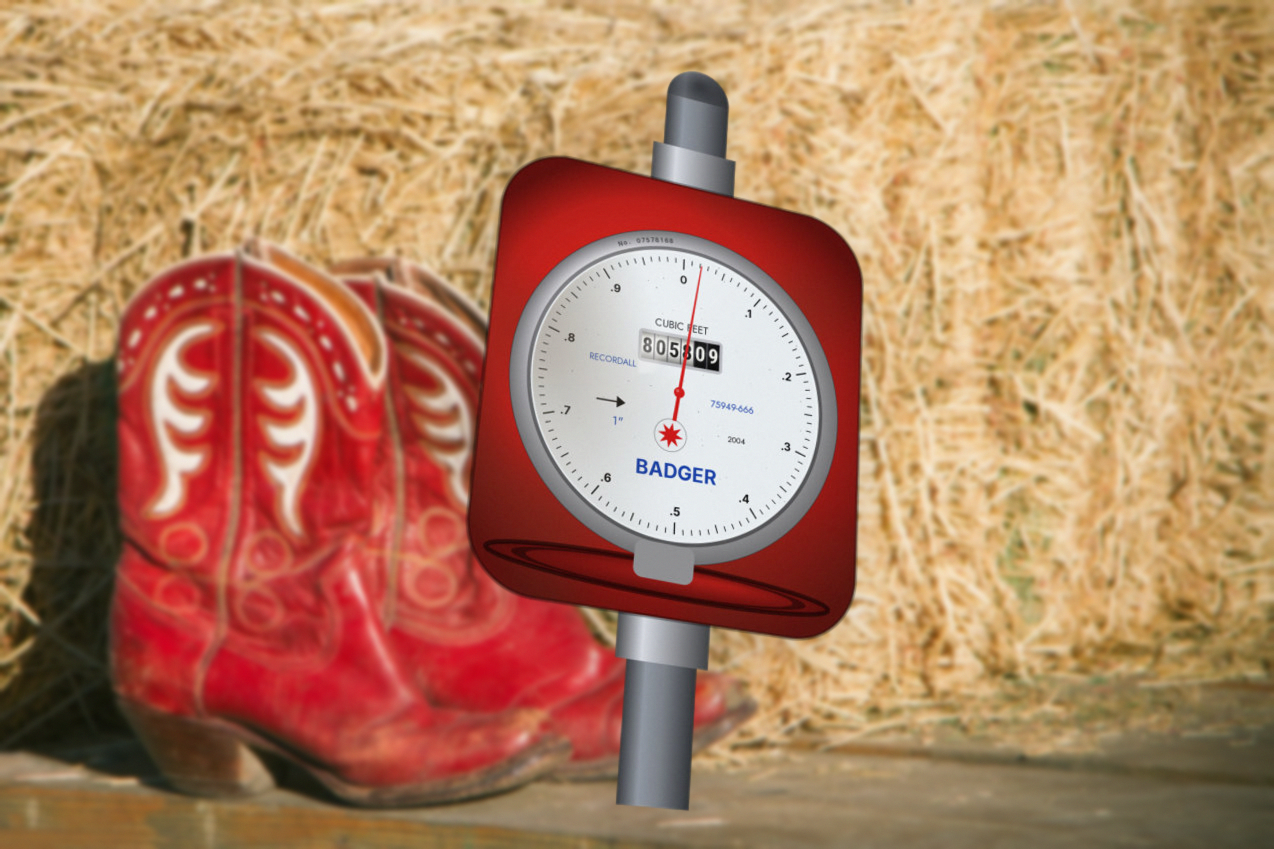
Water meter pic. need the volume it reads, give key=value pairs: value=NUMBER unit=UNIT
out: value=805809.02 unit=ft³
